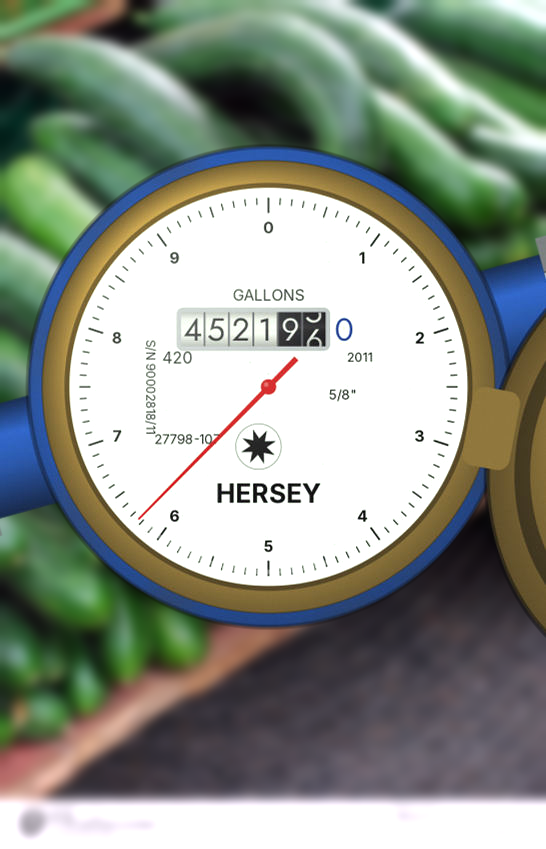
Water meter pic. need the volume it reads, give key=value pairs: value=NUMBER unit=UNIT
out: value=4521956.2 unit=gal
